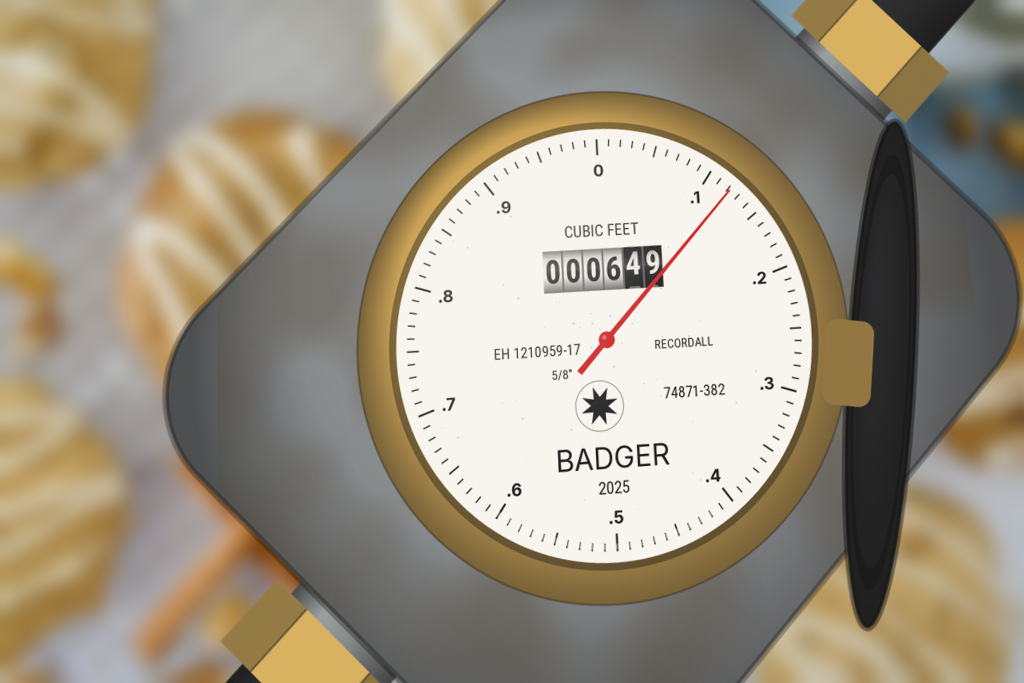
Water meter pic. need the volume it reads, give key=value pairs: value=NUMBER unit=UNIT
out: value=649.12 unit=ft³
